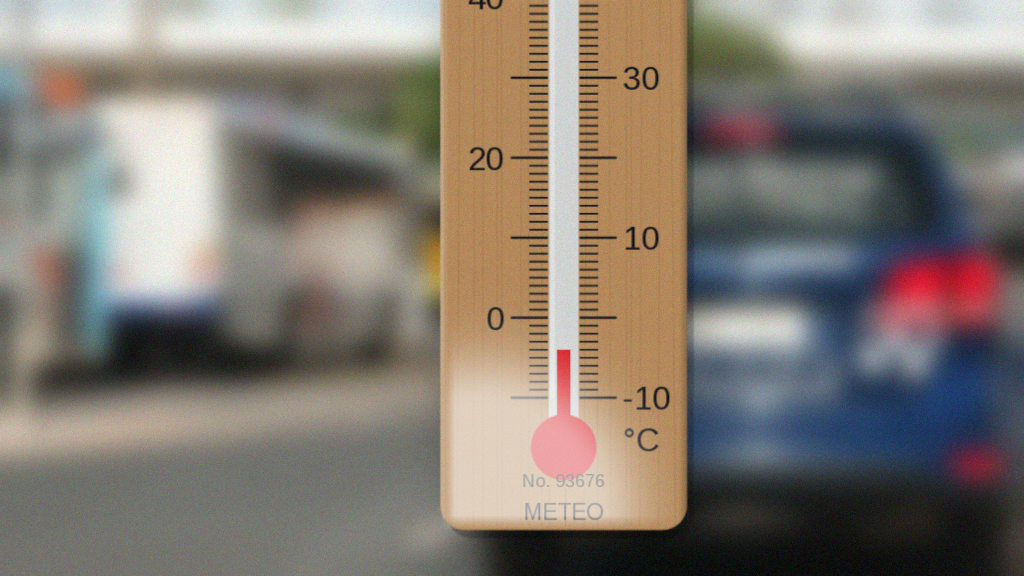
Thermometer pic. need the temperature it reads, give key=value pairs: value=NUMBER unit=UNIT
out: value=-4 unit=°C
